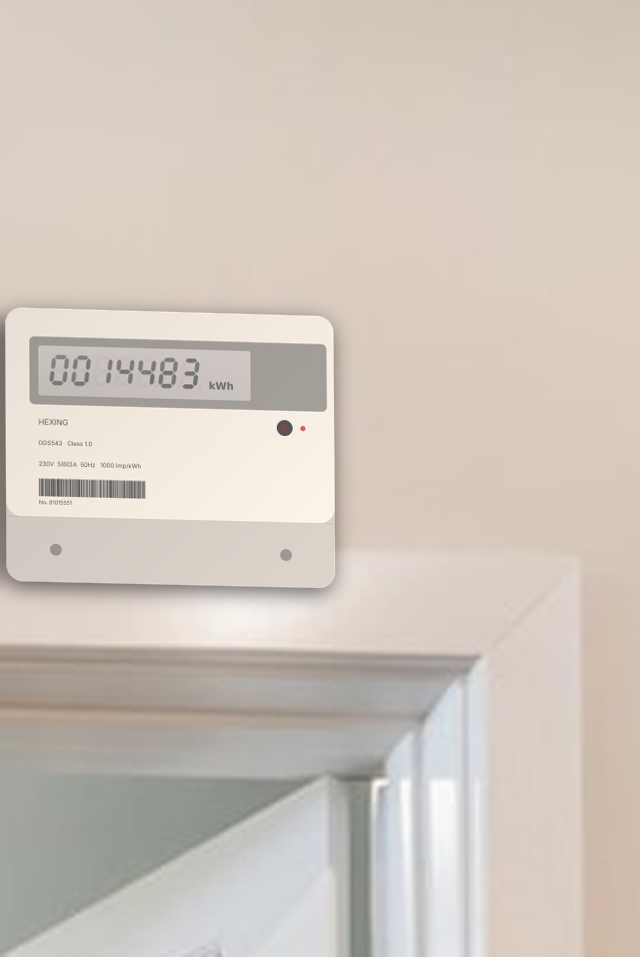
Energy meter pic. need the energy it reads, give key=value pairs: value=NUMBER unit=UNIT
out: value=14483 unit=kWh
